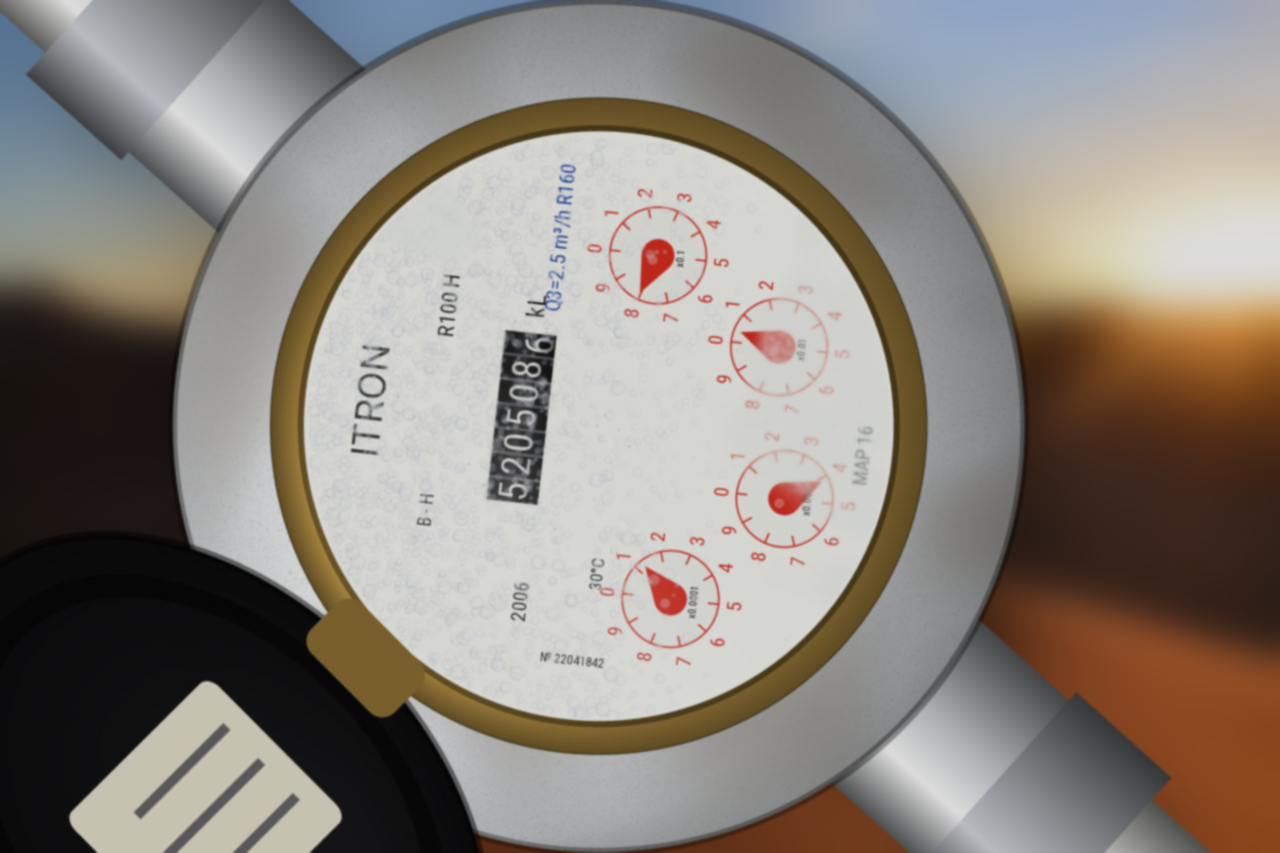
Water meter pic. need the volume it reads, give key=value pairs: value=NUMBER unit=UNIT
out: value=5205085.8041 unit=kL
